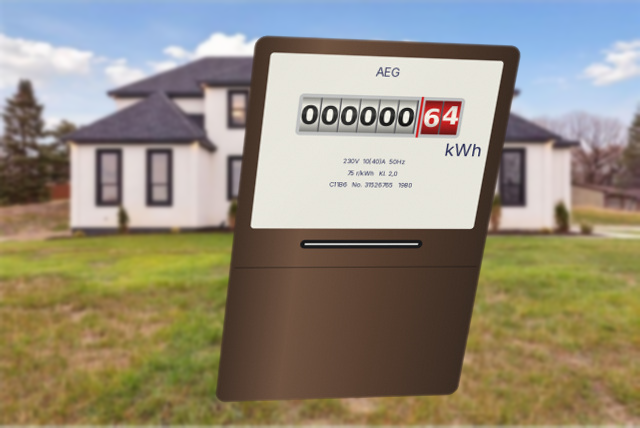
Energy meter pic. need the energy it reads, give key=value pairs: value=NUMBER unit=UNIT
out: value=0.64 unit=kWh
